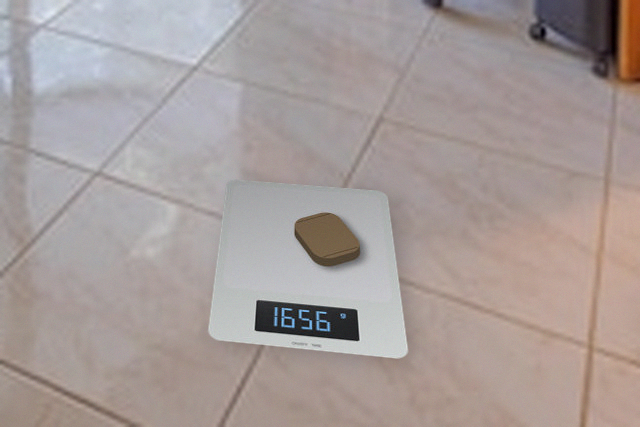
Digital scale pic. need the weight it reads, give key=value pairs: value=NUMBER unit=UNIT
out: value=1656 unit=g
